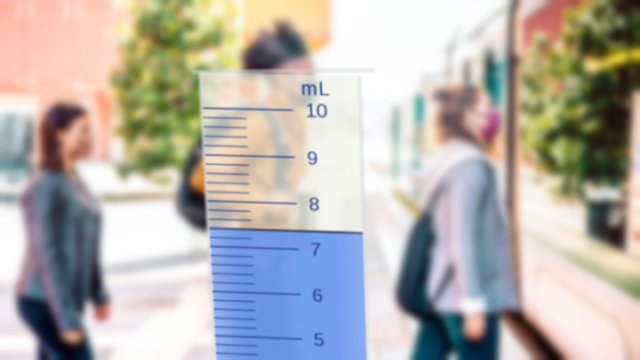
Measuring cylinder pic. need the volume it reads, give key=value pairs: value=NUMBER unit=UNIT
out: value=7.4 unit=mL
